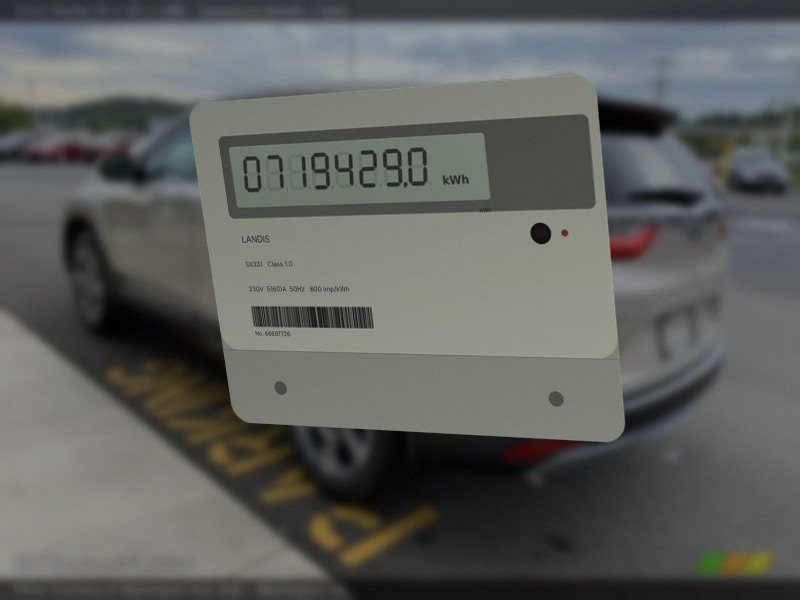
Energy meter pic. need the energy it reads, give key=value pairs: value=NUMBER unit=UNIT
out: value=719429.0 unit=kWh
